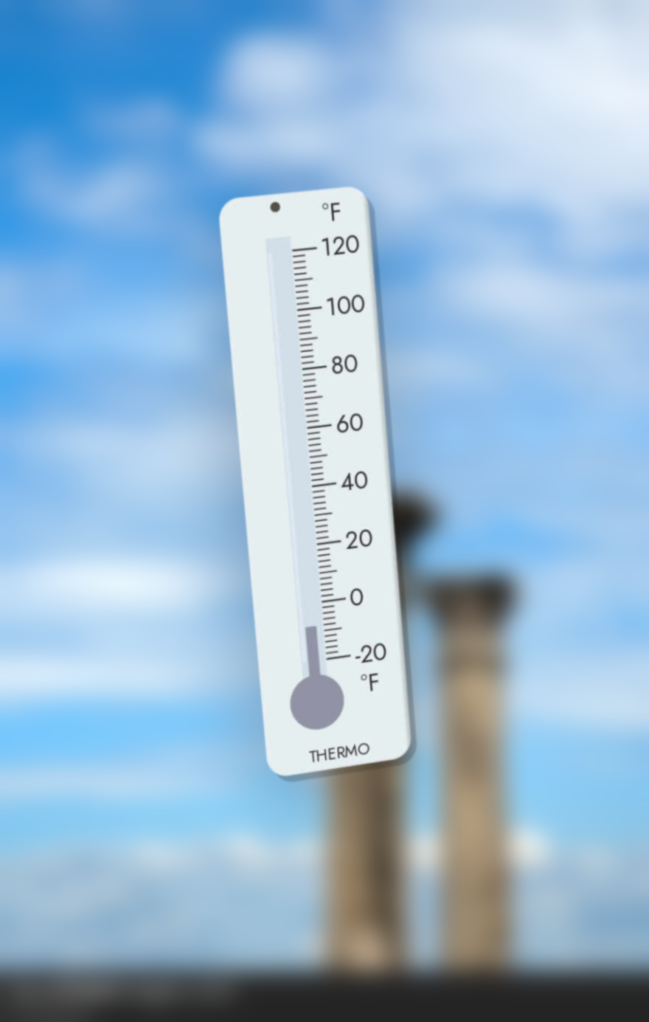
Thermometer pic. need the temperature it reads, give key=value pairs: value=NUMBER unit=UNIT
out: value=-8 unit=°F
